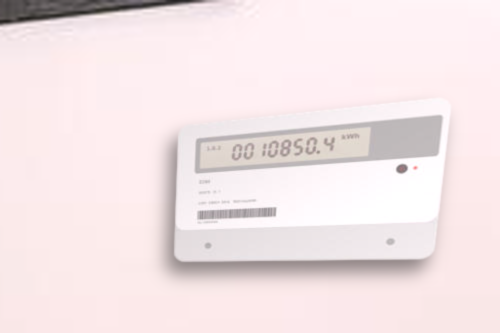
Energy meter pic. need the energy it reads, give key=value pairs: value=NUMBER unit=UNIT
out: value=10850.4 unit=kWh
